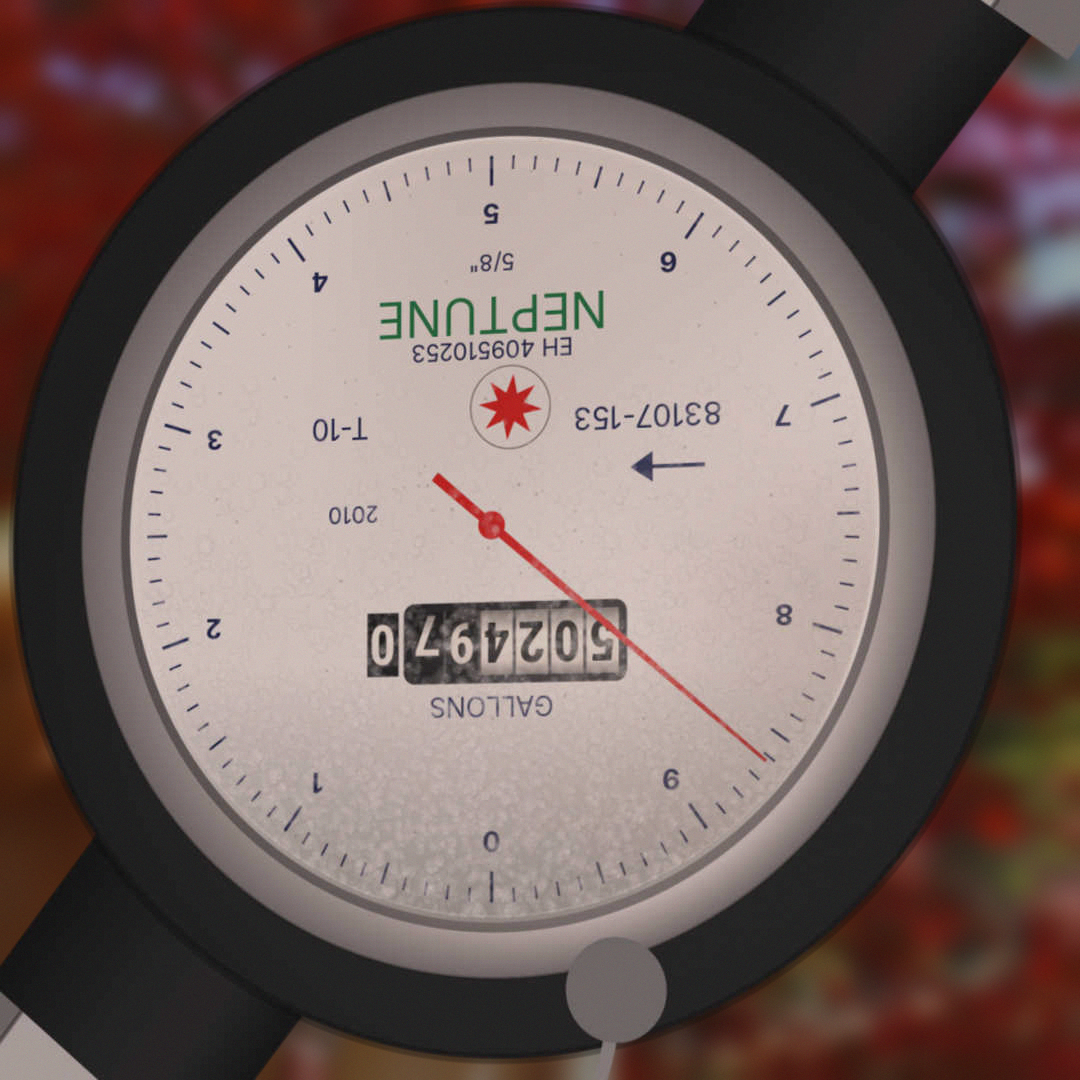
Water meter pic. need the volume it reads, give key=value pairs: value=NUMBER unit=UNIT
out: value=5024968.6 unit=gal
